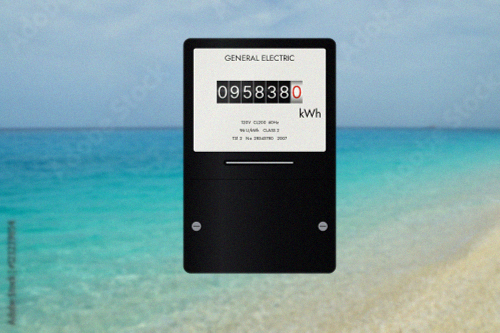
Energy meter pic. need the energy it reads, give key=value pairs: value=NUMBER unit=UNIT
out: value=95838.0 unit=kWh
